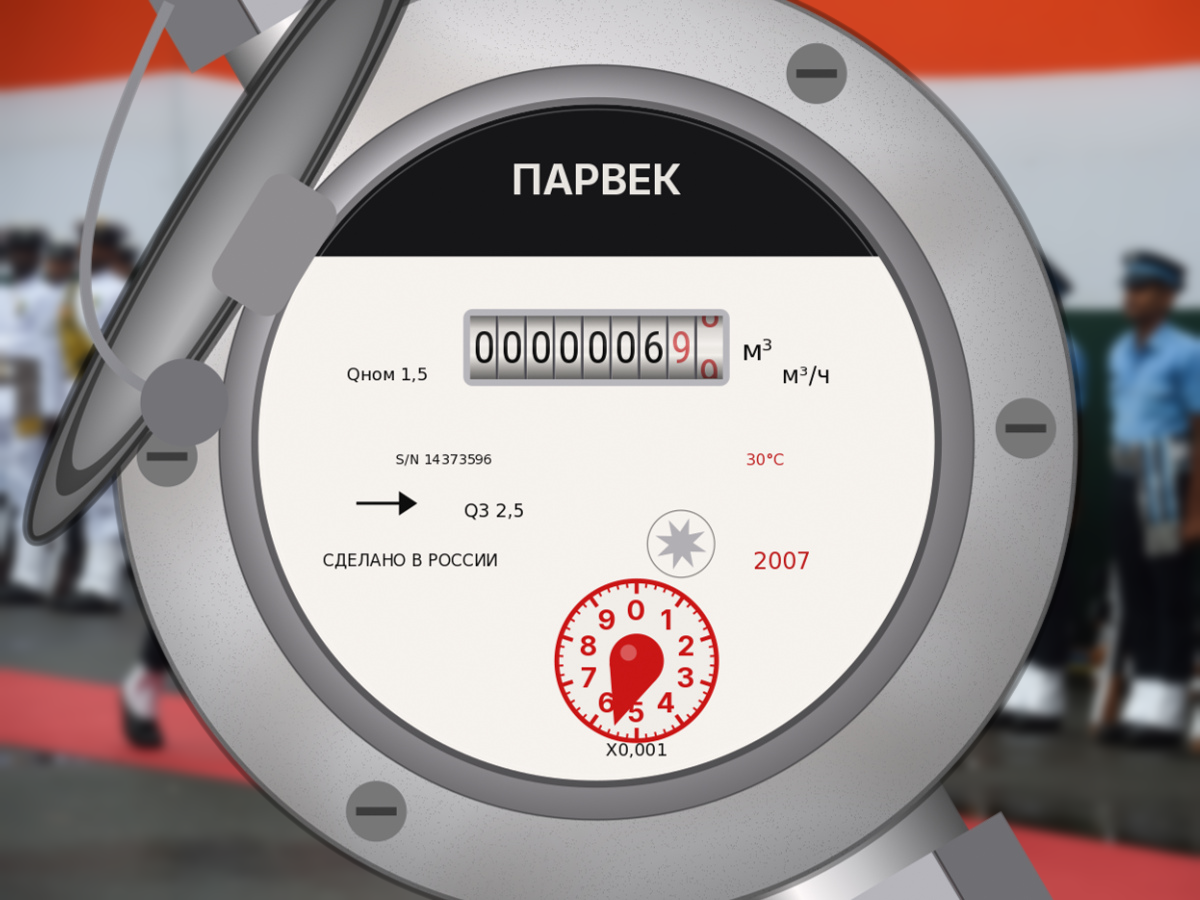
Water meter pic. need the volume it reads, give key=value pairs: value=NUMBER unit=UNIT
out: value=6.985 unit=m³
